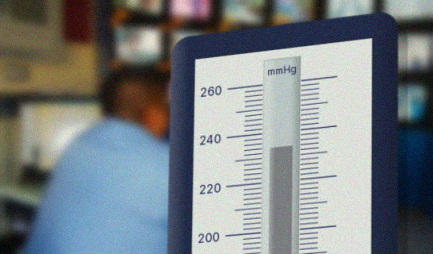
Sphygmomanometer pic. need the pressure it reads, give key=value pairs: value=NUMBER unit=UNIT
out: value=234 unit=mmHg
